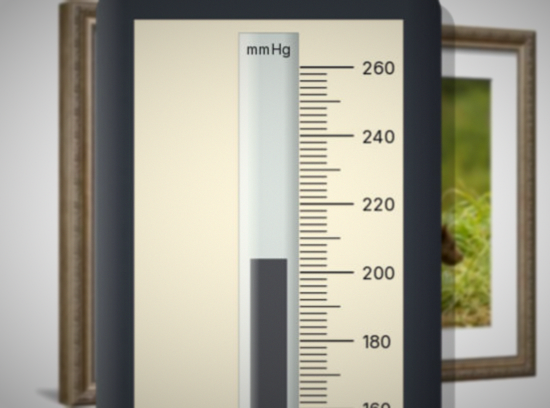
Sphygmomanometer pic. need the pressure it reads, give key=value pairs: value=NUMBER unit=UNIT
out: value=204 unit=mmHg
